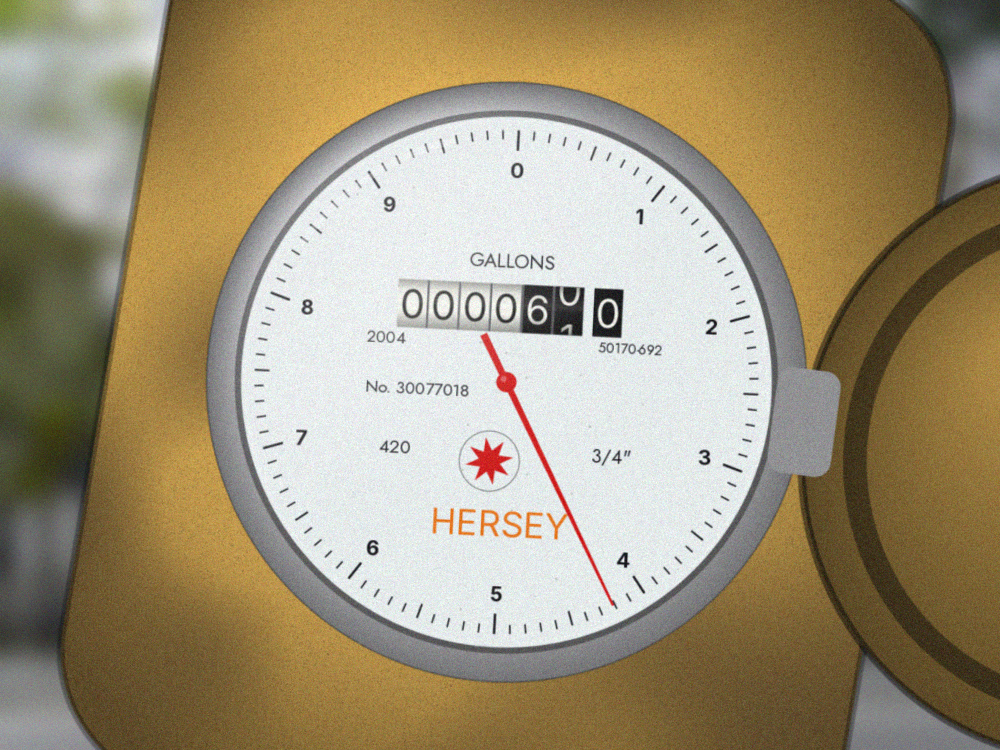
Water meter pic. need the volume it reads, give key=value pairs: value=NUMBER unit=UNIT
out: value=604.2 unit=gal
